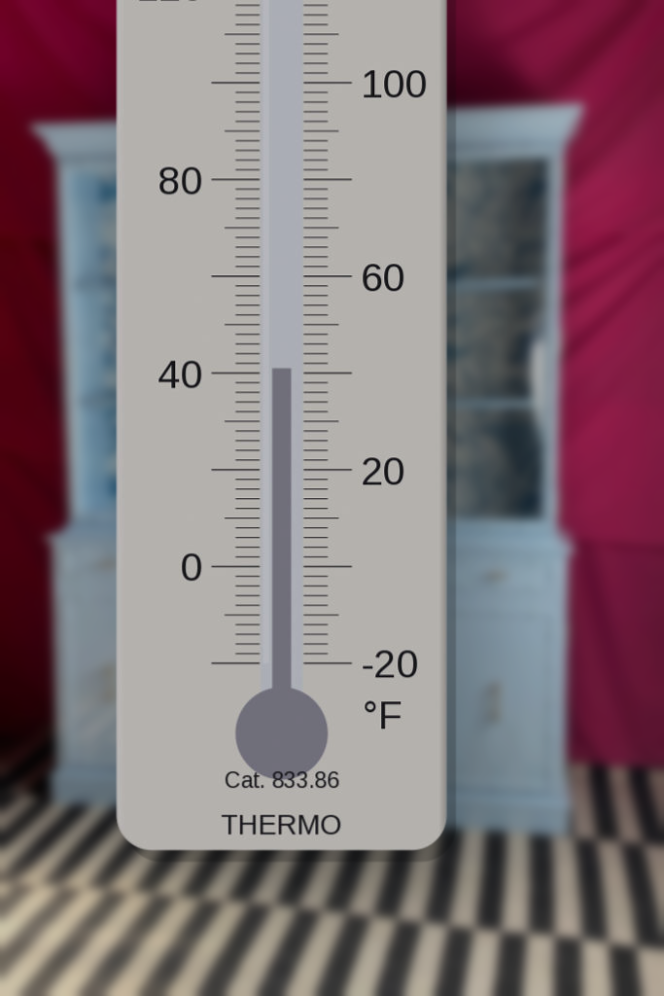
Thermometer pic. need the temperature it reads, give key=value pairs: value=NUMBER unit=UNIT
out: value=41 unit=°F
